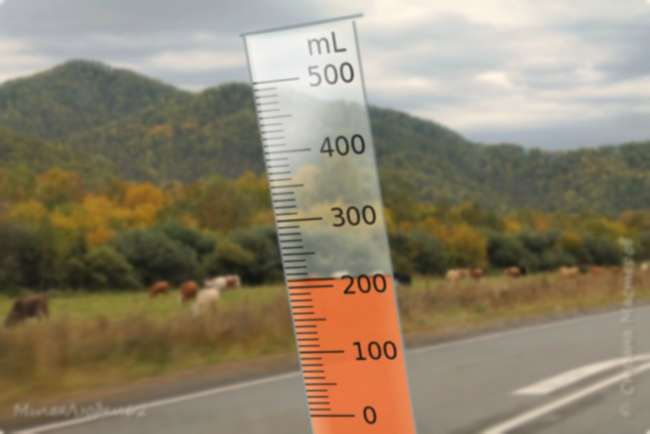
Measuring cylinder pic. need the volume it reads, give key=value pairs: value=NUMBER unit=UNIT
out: value=210 unit=mL
